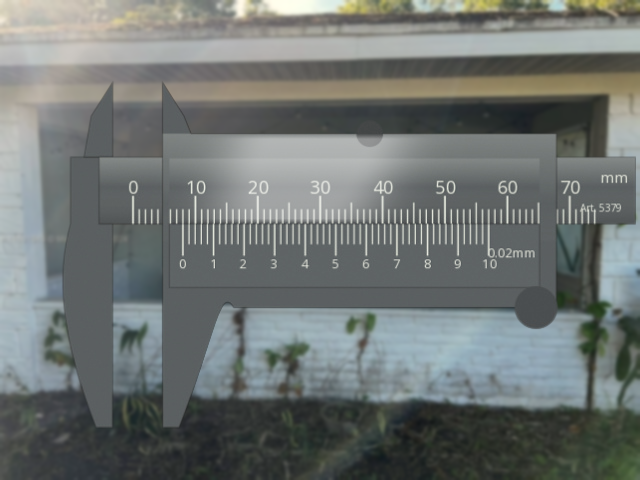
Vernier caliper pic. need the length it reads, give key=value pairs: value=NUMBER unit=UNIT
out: value=8.0 unit=mm
